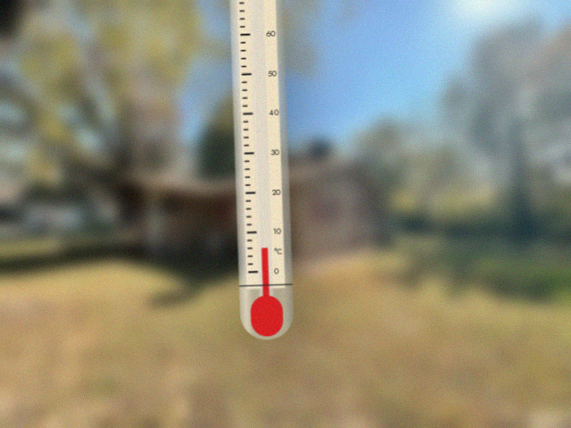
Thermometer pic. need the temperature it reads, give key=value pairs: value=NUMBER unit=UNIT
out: value=6 unit=°C
